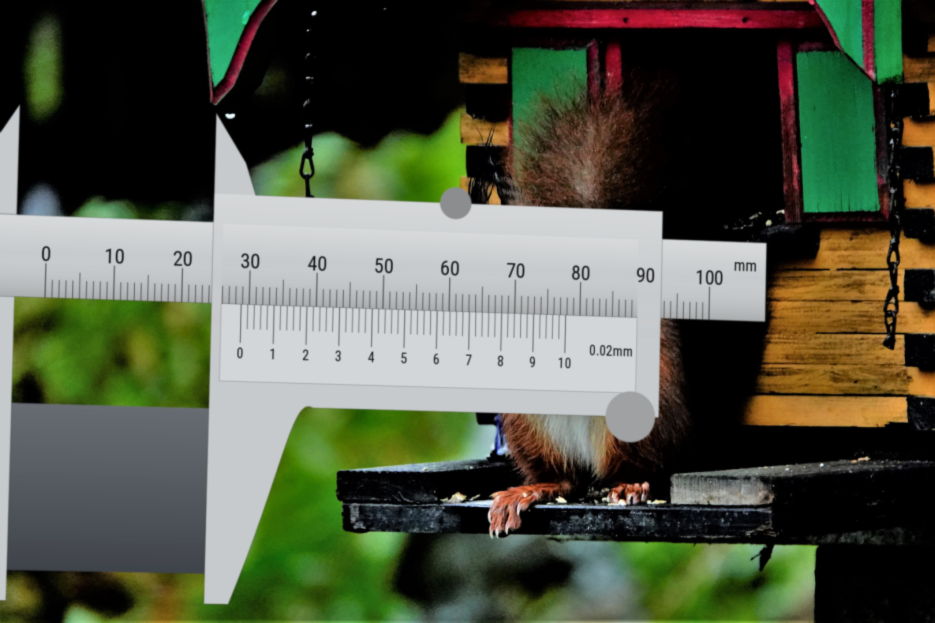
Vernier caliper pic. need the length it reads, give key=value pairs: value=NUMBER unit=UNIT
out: value=28.8 unit=mm
